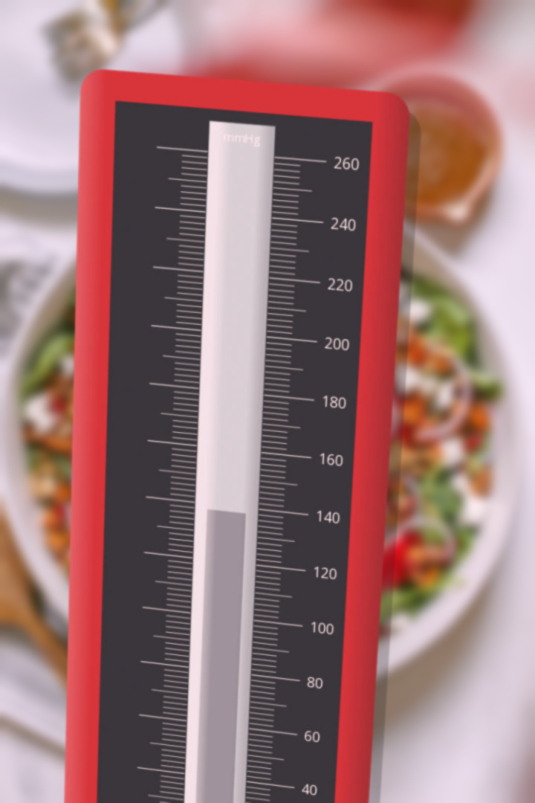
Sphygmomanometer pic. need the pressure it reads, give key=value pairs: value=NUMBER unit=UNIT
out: value=138 unit=mmHg
